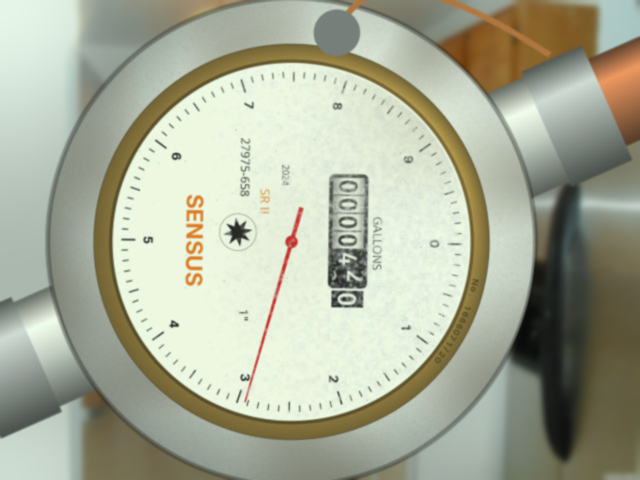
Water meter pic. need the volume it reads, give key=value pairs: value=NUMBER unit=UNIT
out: value=422.9 unit=gal
